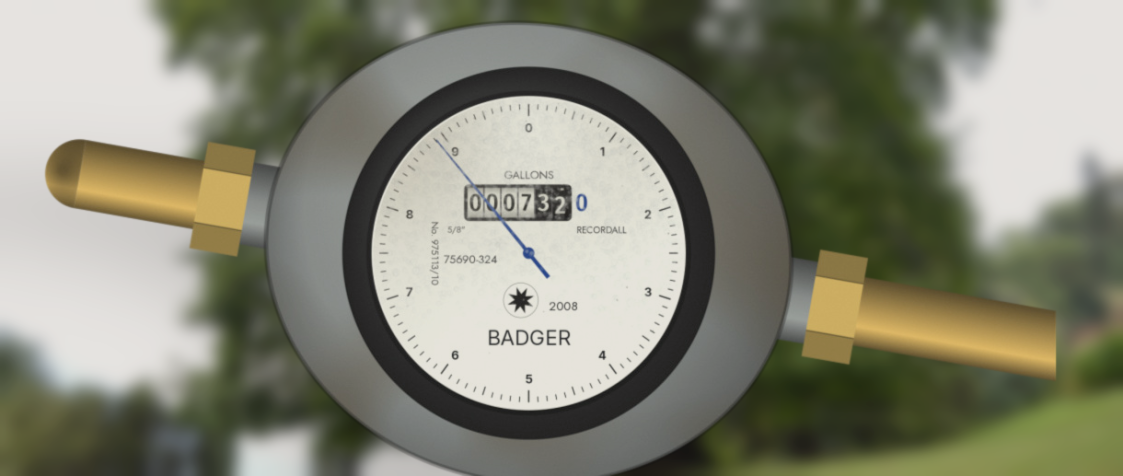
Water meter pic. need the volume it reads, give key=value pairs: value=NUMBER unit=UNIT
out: value=7318.9 unit=gal
